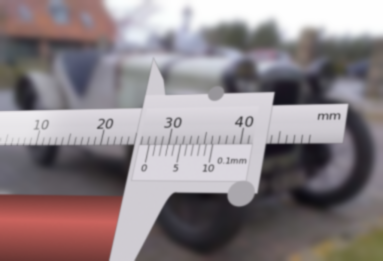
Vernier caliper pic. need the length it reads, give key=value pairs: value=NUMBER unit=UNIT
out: value=27.2 unit=mm
